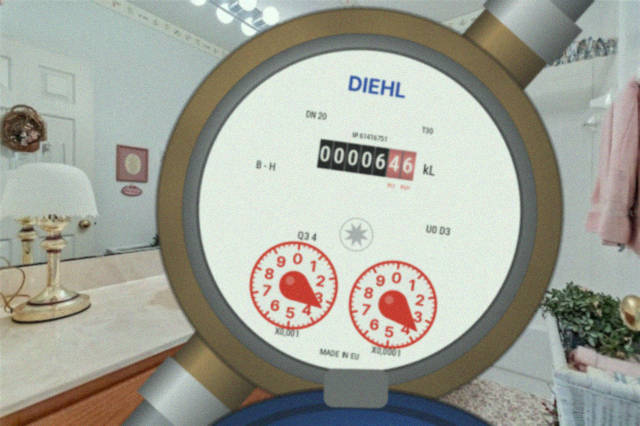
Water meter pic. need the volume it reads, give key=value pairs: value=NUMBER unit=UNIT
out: value=6.4633 unit=kL
